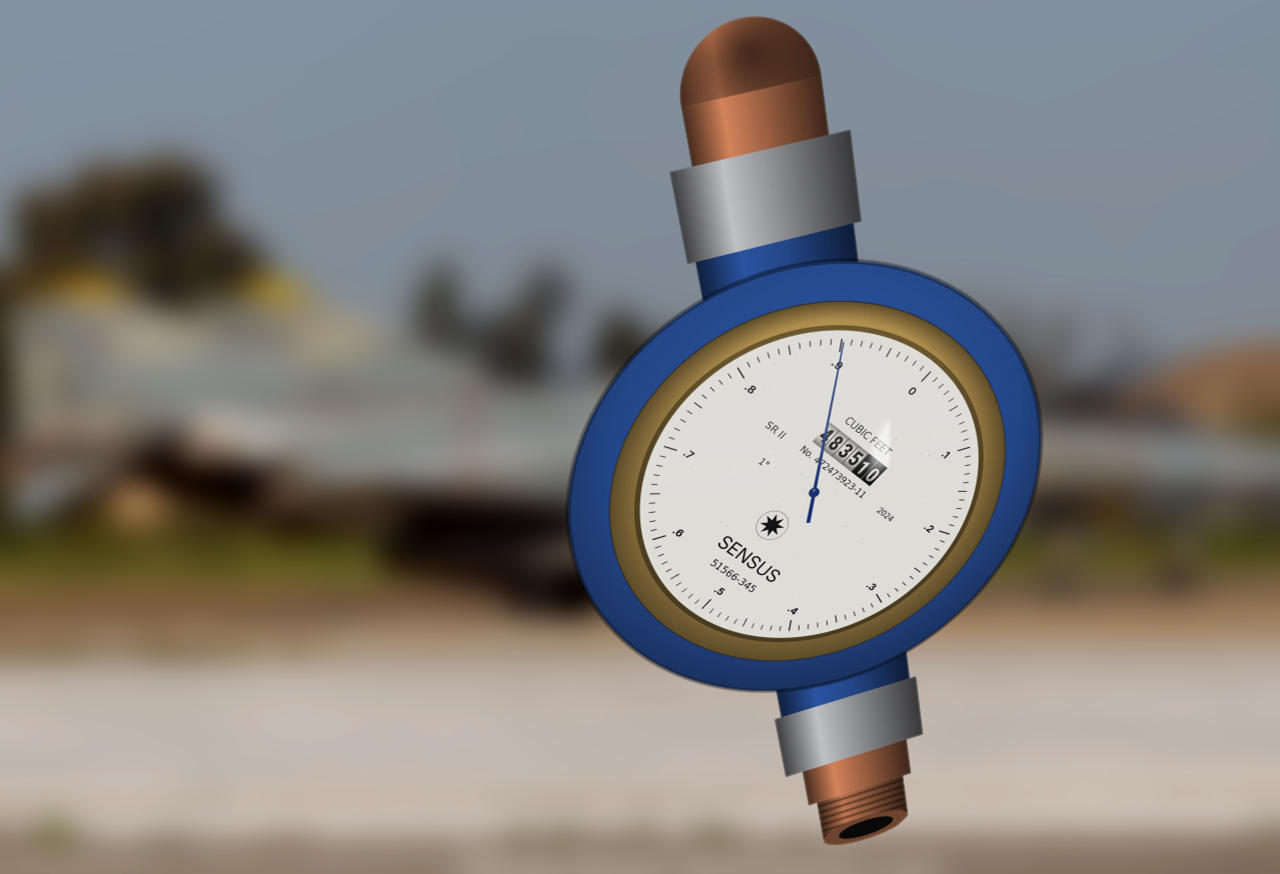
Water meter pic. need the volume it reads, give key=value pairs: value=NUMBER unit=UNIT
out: value=483509.90 unit=ft³
